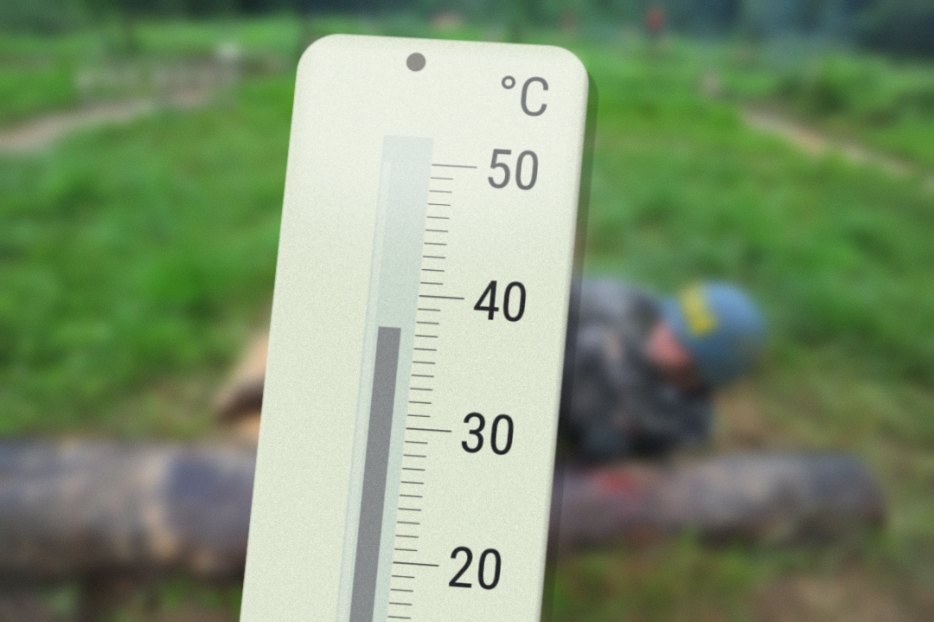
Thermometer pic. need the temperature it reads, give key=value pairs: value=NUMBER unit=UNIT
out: value=37.5 unit=°C
